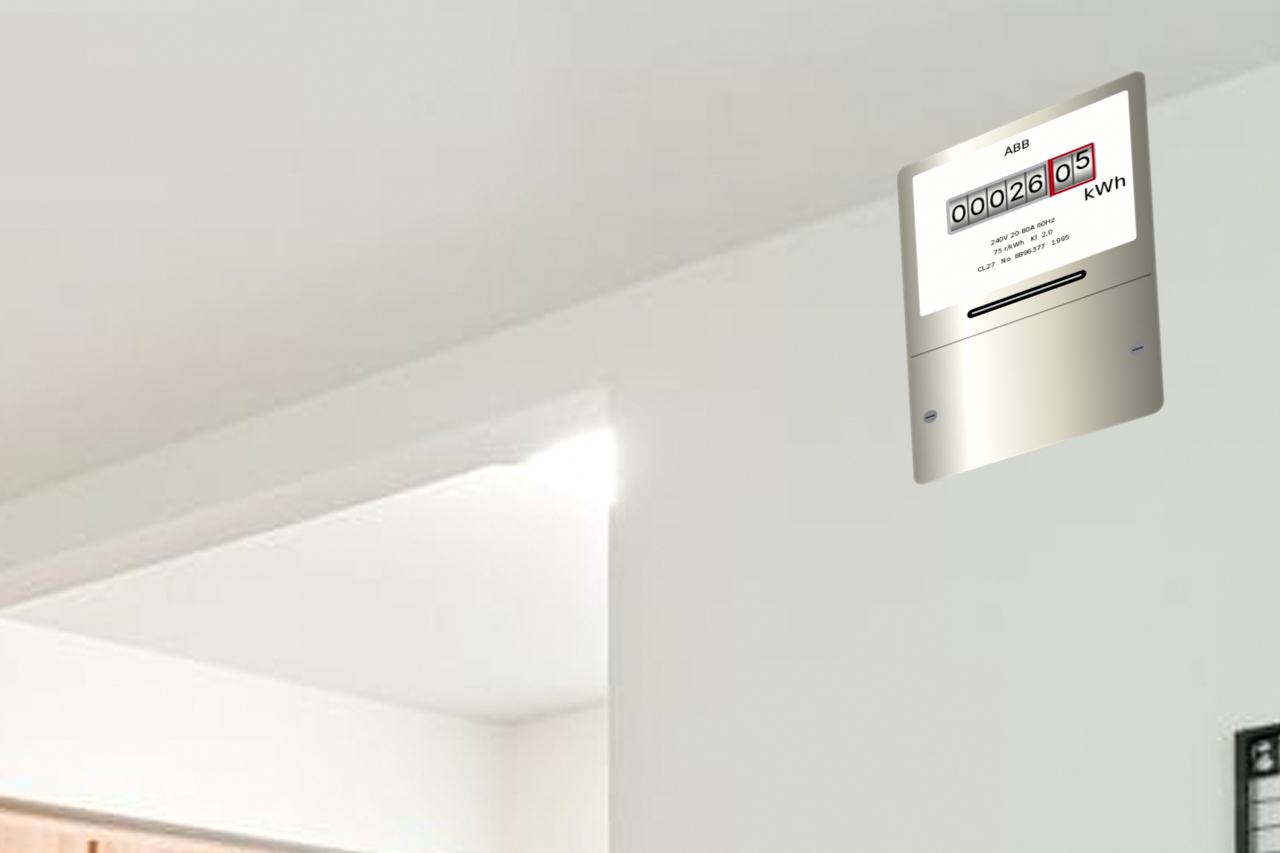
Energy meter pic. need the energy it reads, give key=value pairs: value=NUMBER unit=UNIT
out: value=26.05 unit=kWh
